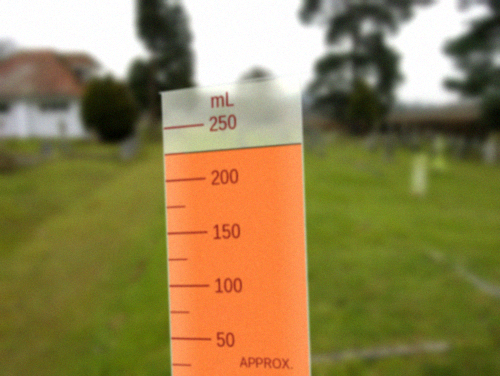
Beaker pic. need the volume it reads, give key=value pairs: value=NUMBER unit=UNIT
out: value=225 unit=mL
